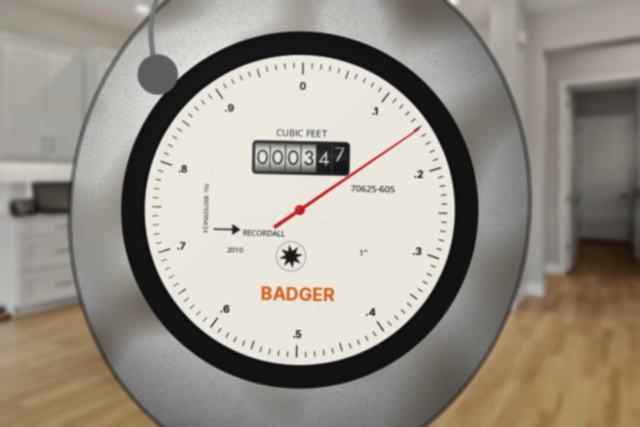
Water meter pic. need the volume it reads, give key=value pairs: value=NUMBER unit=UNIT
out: value=347.15 unit=ft³
